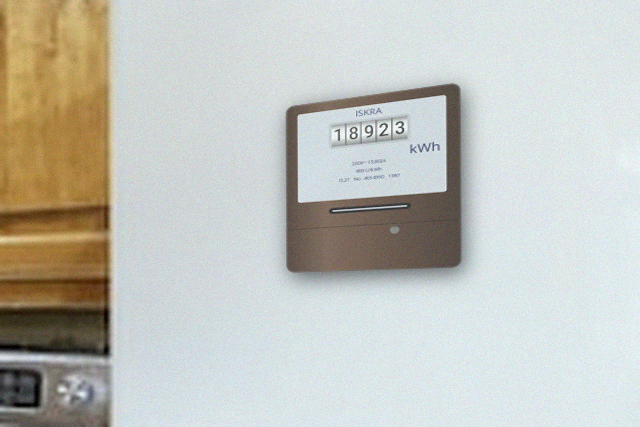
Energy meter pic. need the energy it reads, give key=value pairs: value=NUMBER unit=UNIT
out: value=18923 unit=kWh
